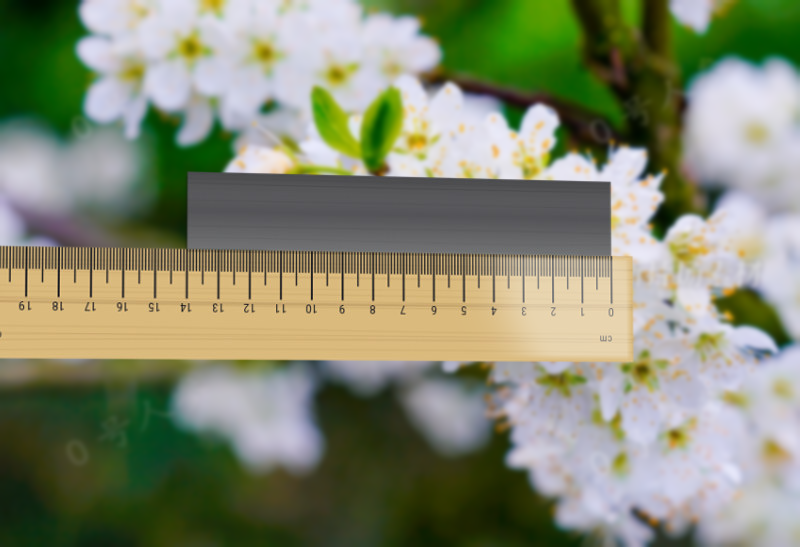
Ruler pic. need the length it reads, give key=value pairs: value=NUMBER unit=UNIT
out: value=14 unit=cm
